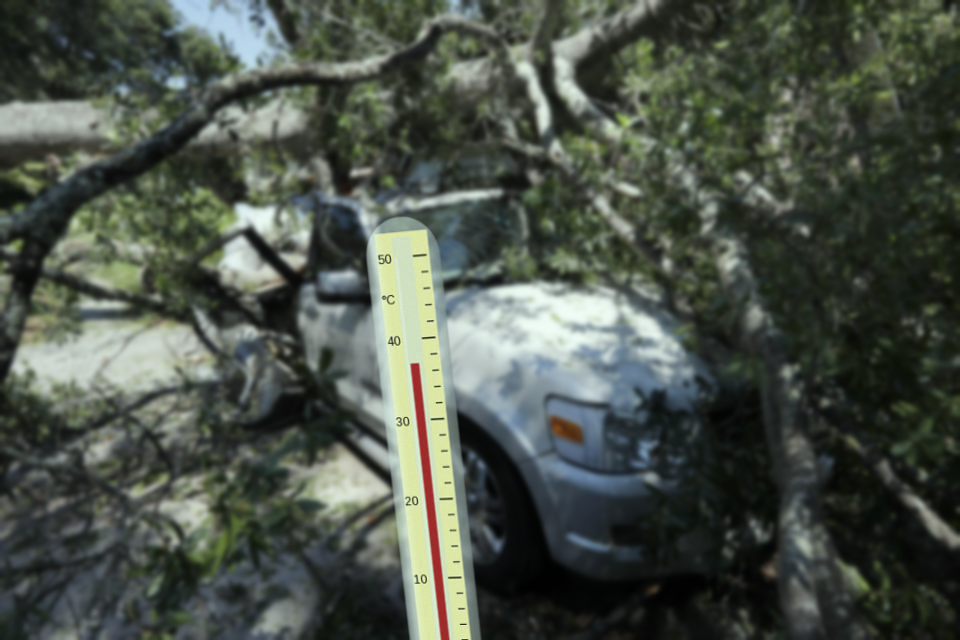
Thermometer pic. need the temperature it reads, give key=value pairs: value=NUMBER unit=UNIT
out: value=37 unit=°C
